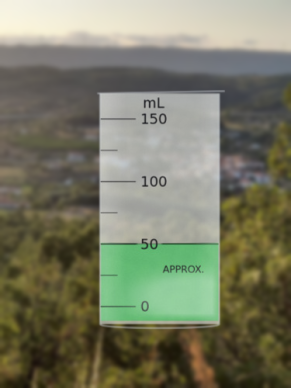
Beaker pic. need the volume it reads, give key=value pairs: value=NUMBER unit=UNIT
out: value=50 unit=mL
